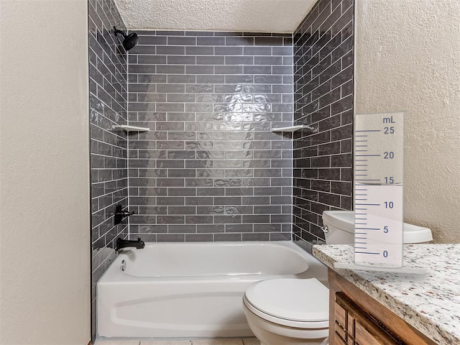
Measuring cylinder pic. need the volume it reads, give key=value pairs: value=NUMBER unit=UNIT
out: value=14 unit=mL
